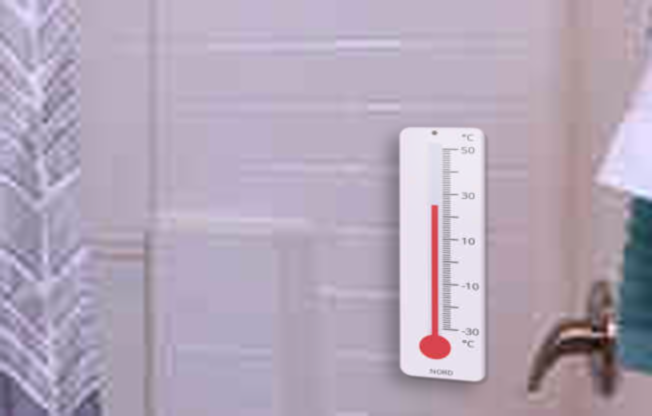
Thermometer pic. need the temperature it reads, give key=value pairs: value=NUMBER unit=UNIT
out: value=25 unit=°C
